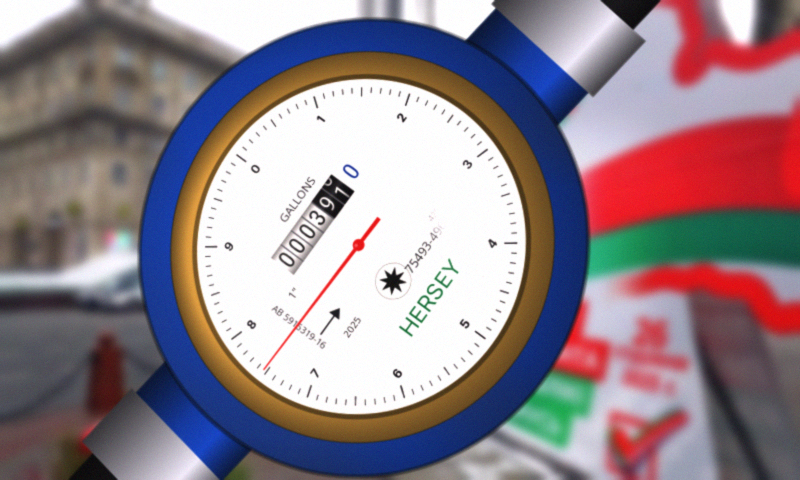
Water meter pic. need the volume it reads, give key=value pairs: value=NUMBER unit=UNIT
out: value=3907.5 unit=gal
